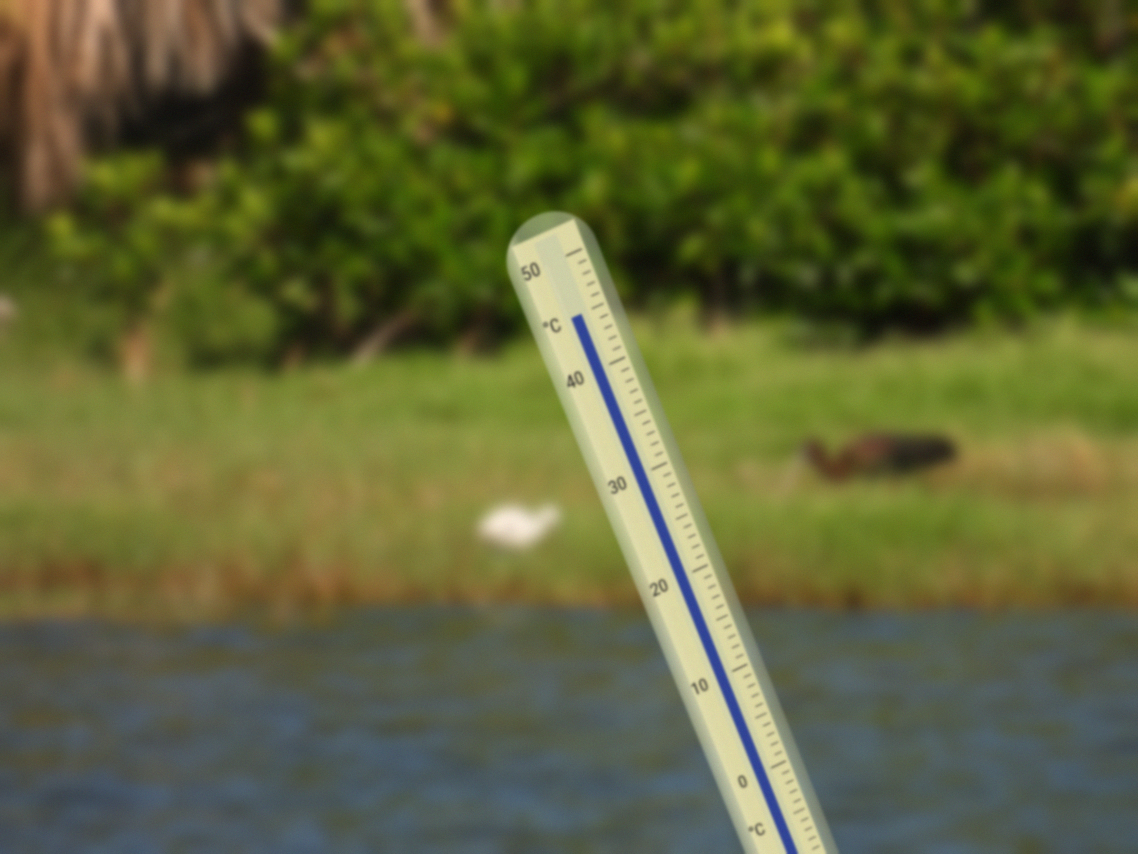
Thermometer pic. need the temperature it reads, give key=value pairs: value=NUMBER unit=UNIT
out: value=45 unit=°C
